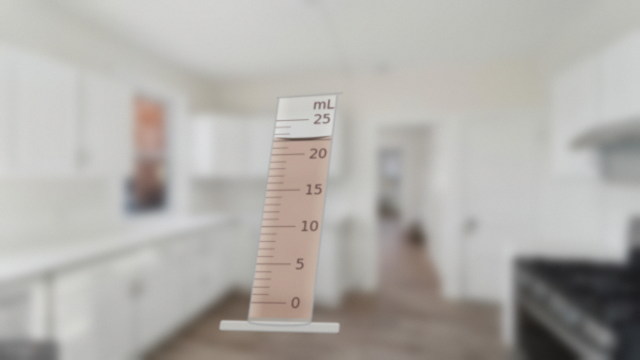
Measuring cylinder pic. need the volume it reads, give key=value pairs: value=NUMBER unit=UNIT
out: value=22 unit=mL
